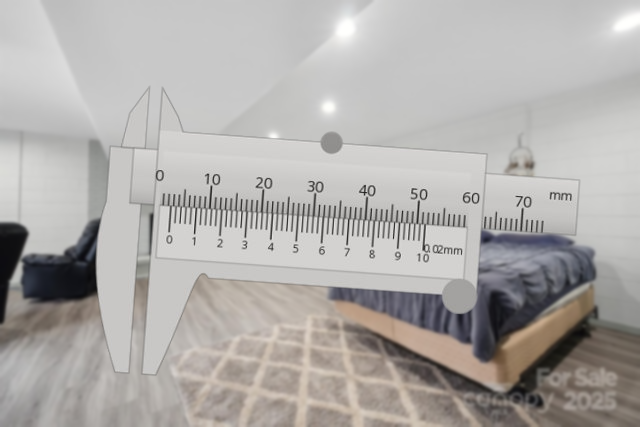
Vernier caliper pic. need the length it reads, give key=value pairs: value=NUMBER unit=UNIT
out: value=2.5 unit=mm
